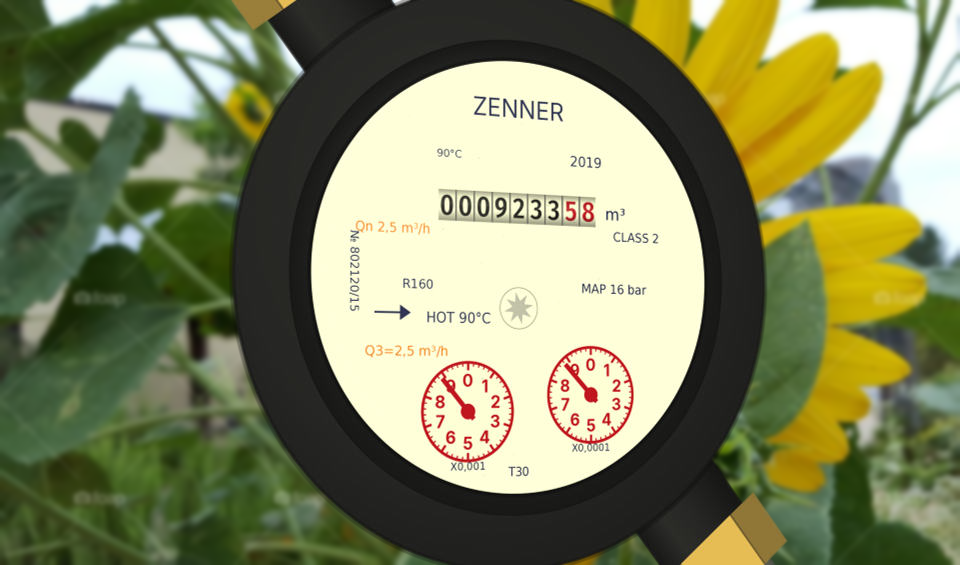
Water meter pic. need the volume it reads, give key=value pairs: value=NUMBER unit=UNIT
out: value=9233.5888 unit=m³
